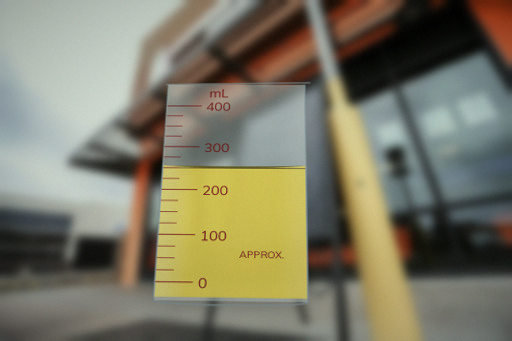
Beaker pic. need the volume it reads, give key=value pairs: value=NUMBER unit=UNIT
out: value=250 unit=mL
